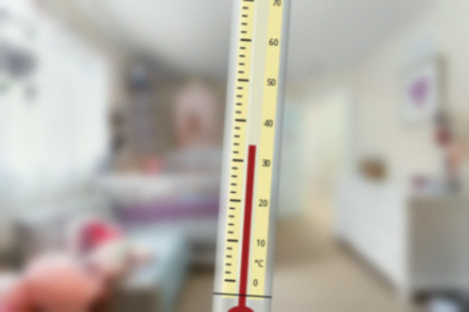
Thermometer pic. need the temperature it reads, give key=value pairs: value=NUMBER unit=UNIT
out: value=34 unit=°C
